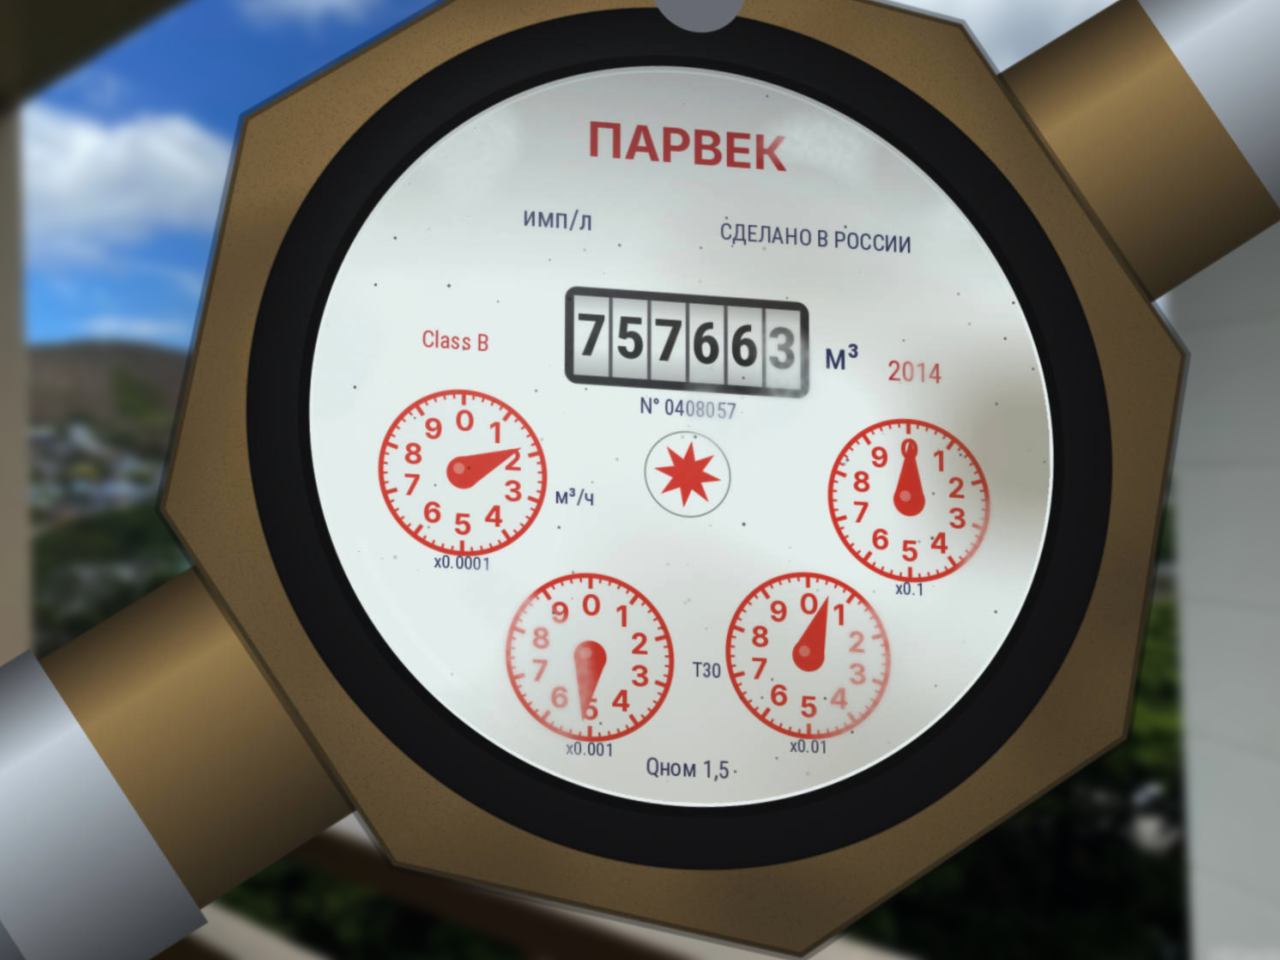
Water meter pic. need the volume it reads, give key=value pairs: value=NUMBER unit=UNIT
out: value=757663.0051 unit=m³
